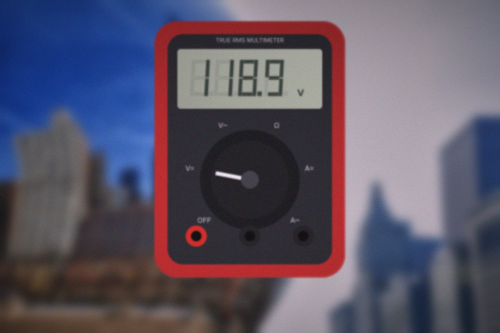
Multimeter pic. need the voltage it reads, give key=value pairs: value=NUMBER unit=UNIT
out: value=118.9 unit=V
